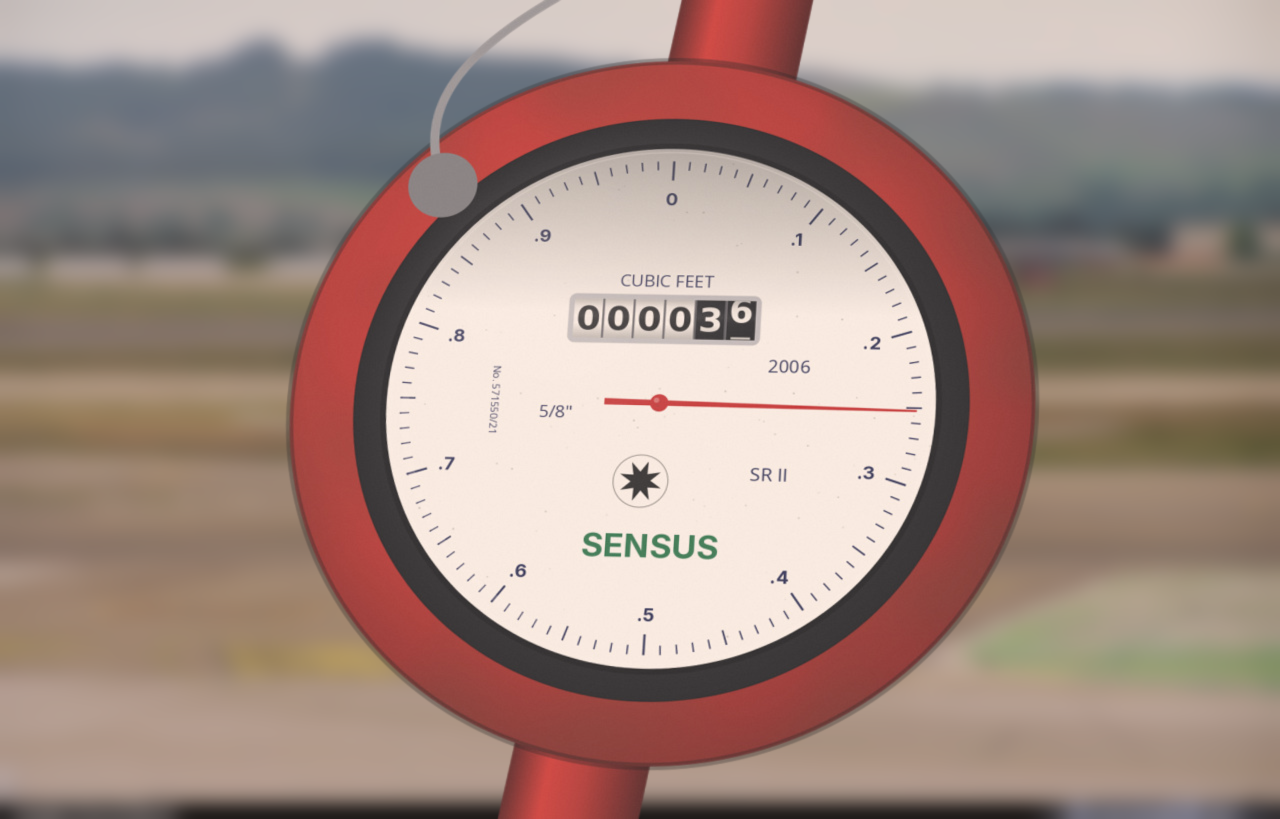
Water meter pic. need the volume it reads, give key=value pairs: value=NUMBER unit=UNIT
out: value=36.25 unit=ft³
